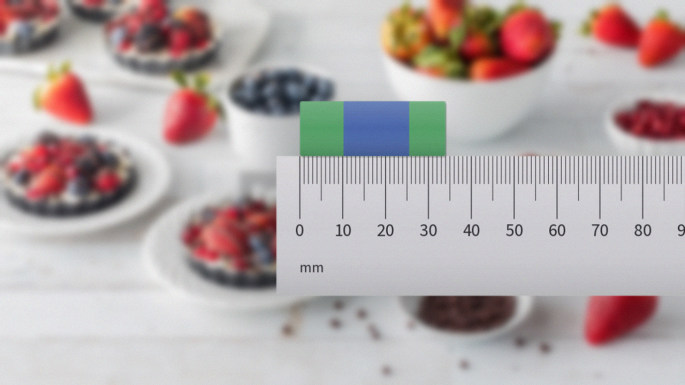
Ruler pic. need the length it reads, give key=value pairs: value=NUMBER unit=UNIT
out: value=34 unit=mm
